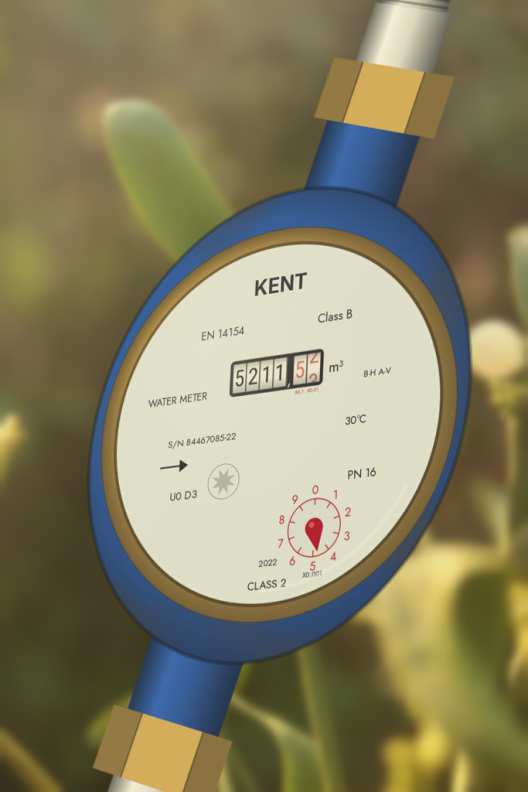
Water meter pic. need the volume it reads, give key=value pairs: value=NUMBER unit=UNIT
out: value=5211.524 unit=m³
